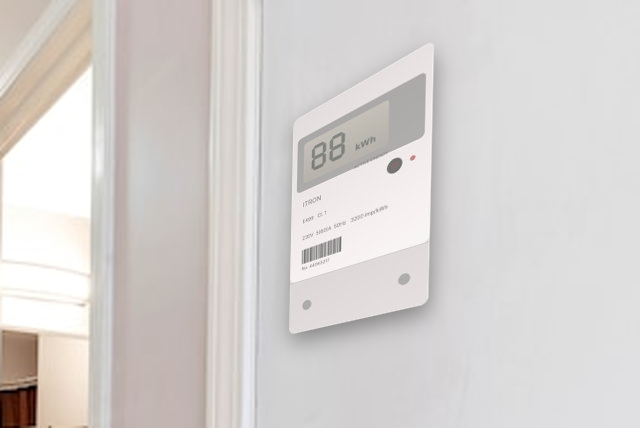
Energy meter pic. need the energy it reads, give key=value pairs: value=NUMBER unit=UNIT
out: value=88 unit=kWh
